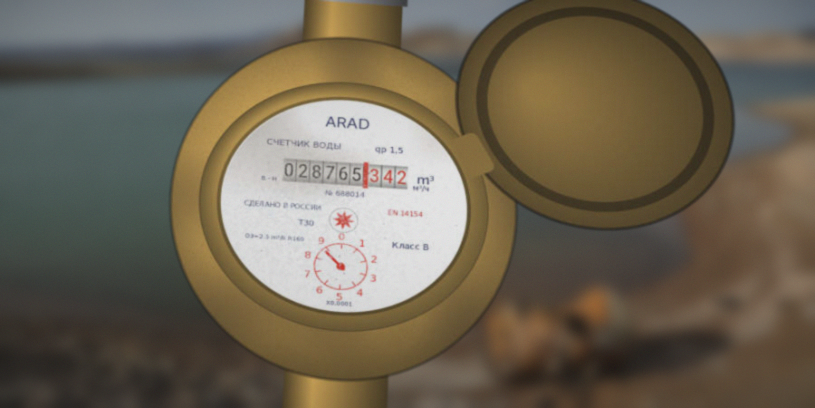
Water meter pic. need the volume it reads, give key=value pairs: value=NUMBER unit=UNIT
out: value=28765.3428 unit=m³
